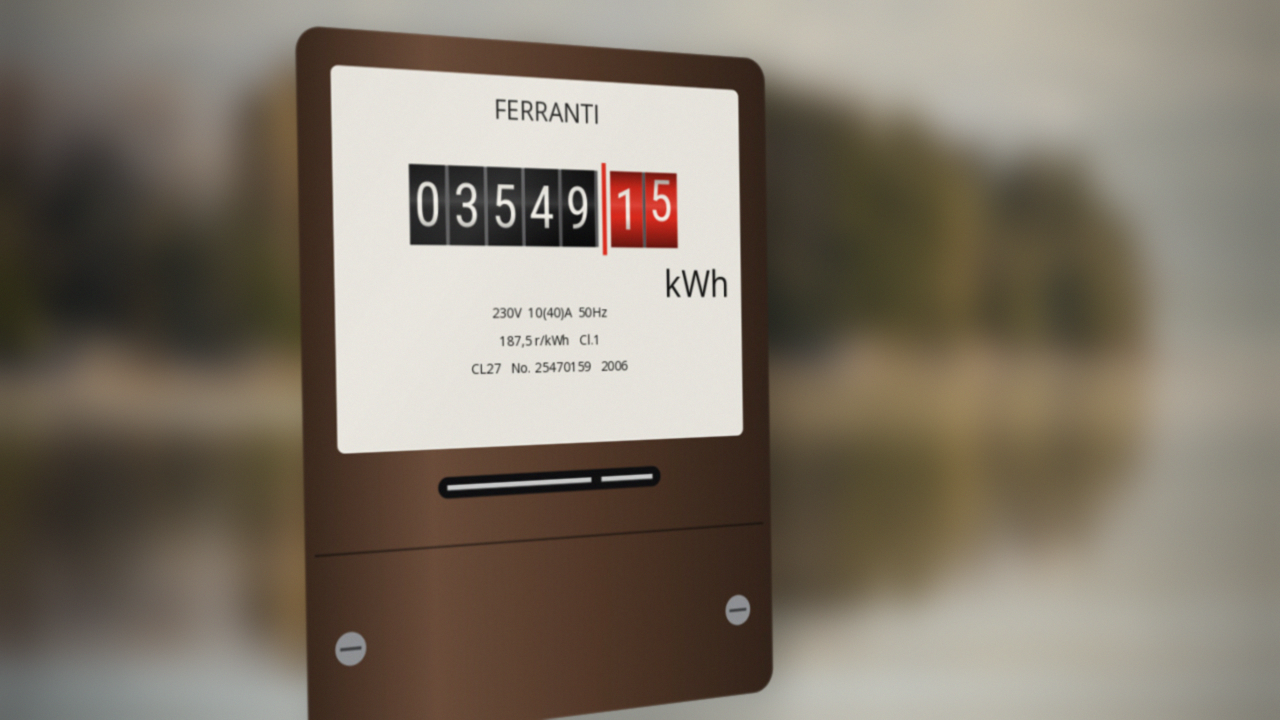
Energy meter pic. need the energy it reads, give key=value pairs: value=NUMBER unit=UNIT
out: value=3549.15 unit=kWh
